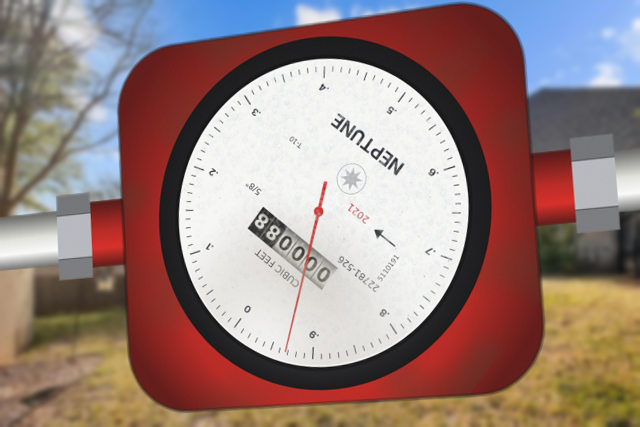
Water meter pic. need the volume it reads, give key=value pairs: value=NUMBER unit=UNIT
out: value=87.93 unit=ft³
